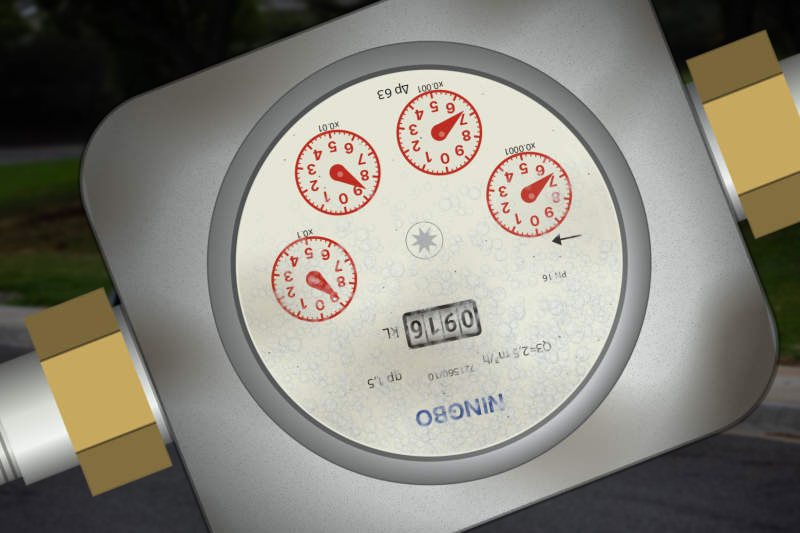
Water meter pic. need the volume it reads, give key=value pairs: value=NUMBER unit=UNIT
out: value=916.8866 unit=kL
